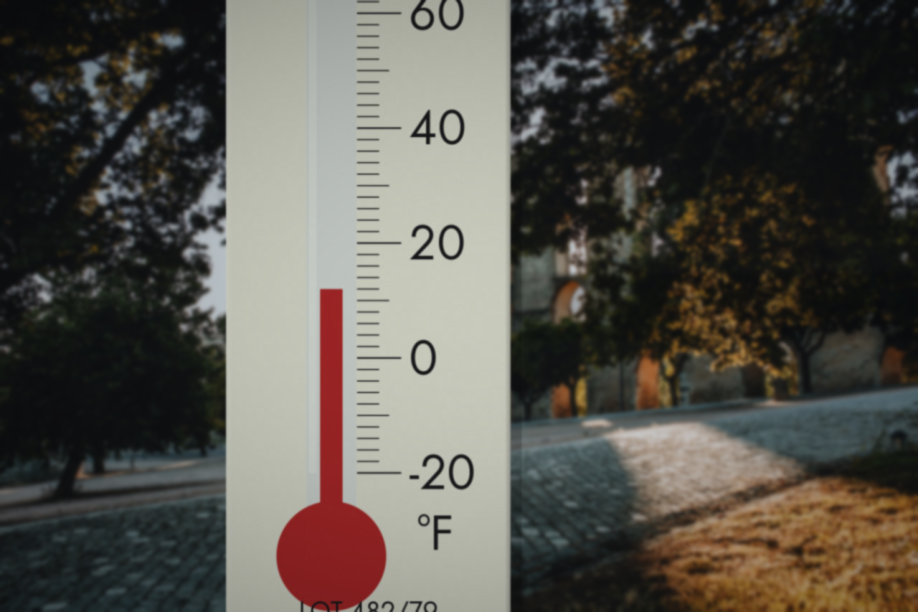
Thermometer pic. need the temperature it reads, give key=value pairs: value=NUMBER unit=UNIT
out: value=12 unit=°F
